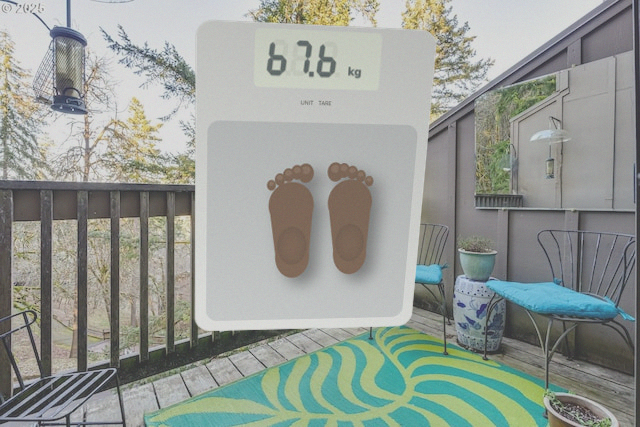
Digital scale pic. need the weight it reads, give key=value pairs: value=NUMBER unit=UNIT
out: value=67.6 unit=kg
